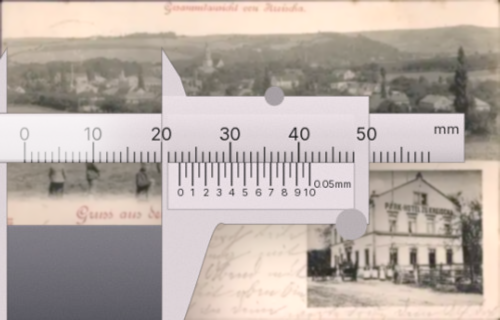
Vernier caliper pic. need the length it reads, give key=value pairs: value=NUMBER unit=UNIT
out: value=22.6 unit=mm
